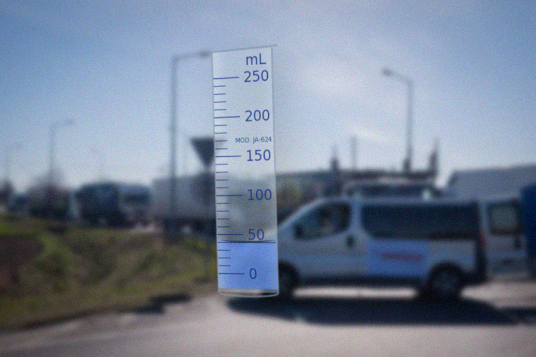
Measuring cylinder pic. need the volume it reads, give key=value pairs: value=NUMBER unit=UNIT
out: value=40 unit=mL
